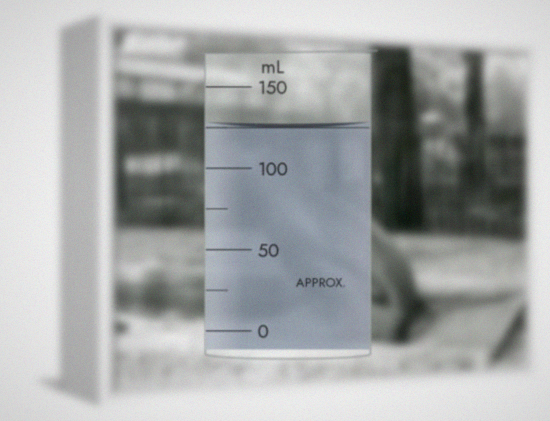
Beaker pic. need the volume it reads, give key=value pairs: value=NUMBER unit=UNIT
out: value=125 unit=mL
